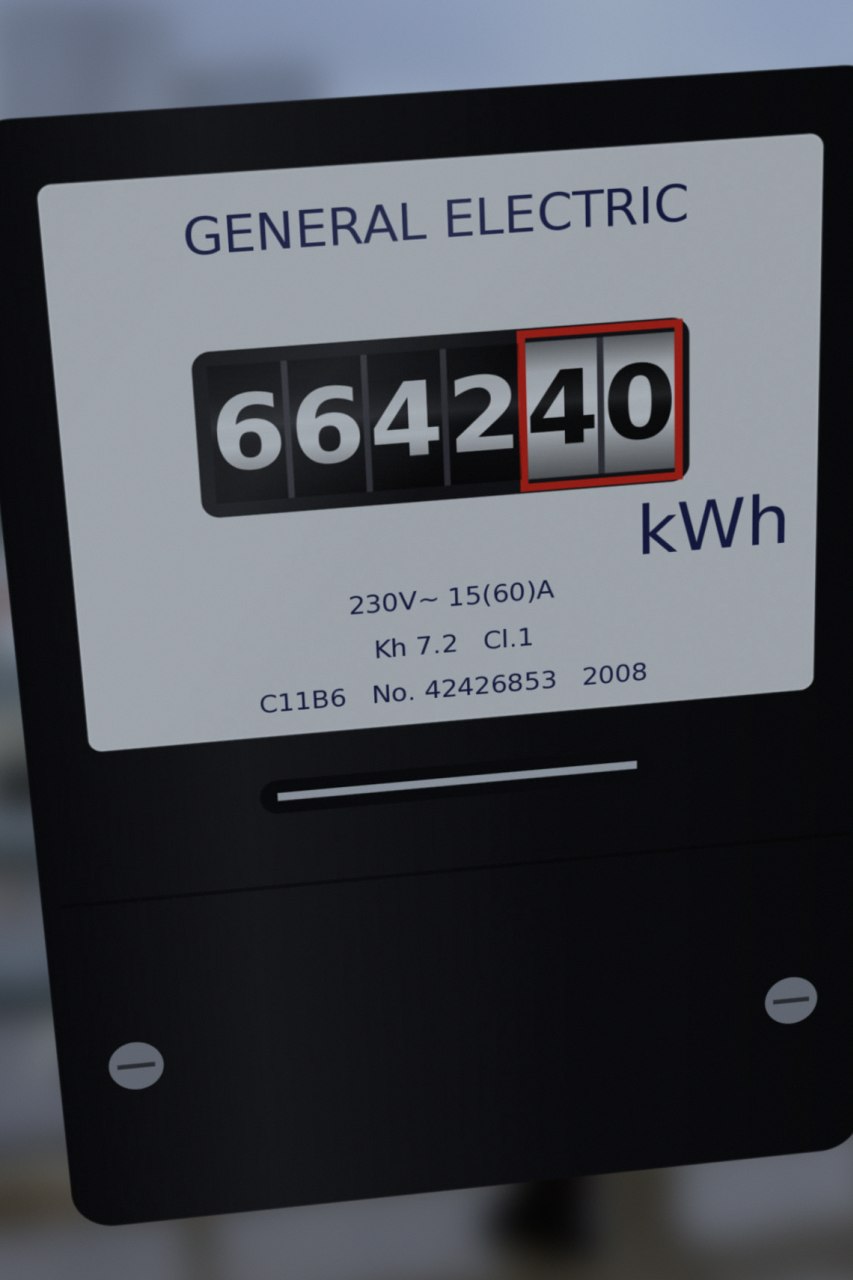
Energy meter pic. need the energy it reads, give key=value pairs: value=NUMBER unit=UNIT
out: value=6642.40 unit=kWh
